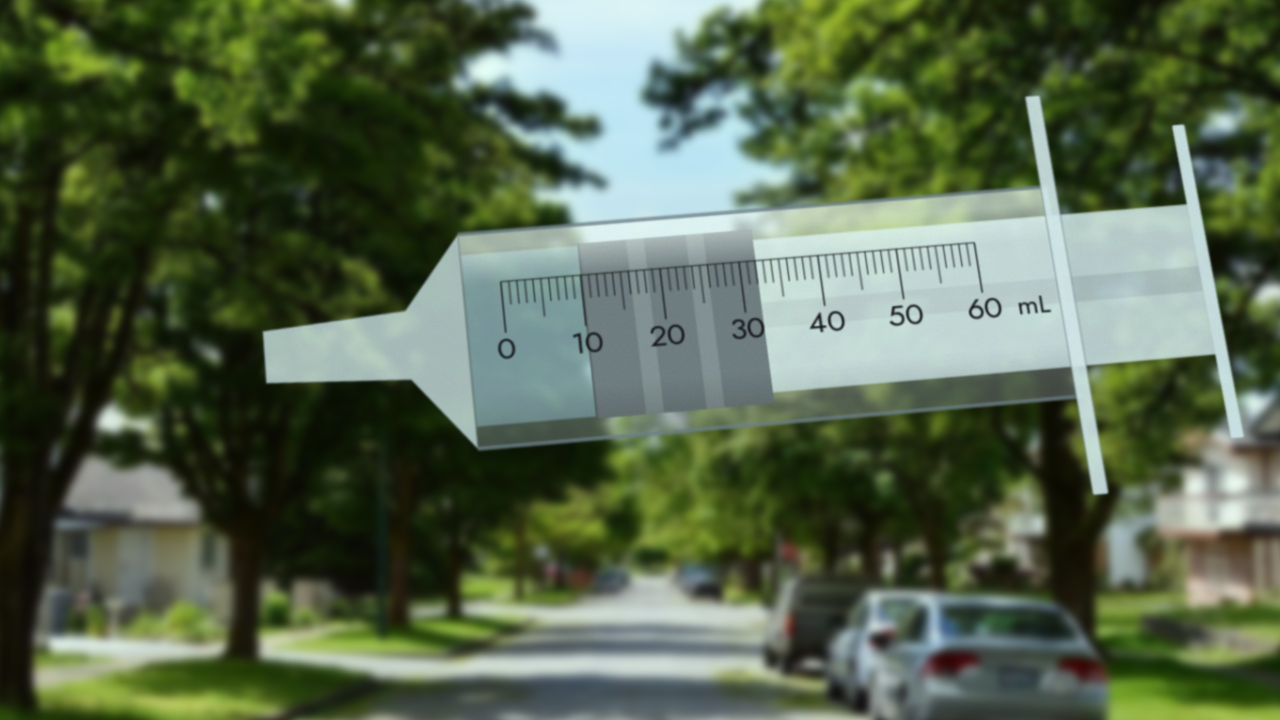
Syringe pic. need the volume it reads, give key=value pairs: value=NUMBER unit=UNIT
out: value=10 unit=mL
